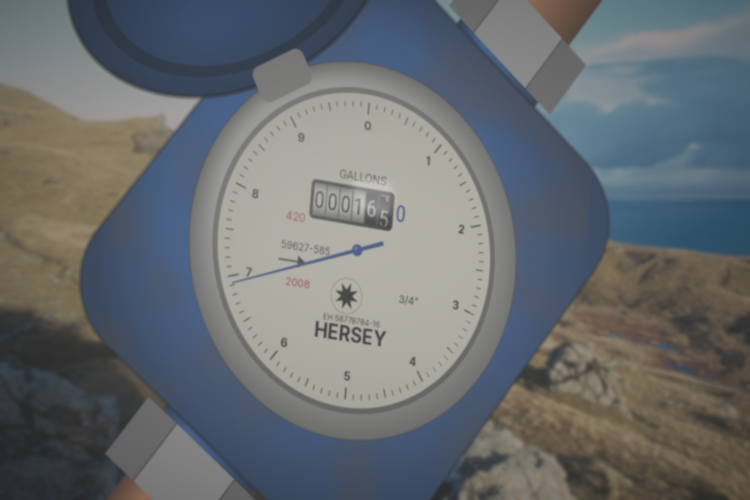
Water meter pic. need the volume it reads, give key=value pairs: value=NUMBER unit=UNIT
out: value=1646.9 unit=gal
